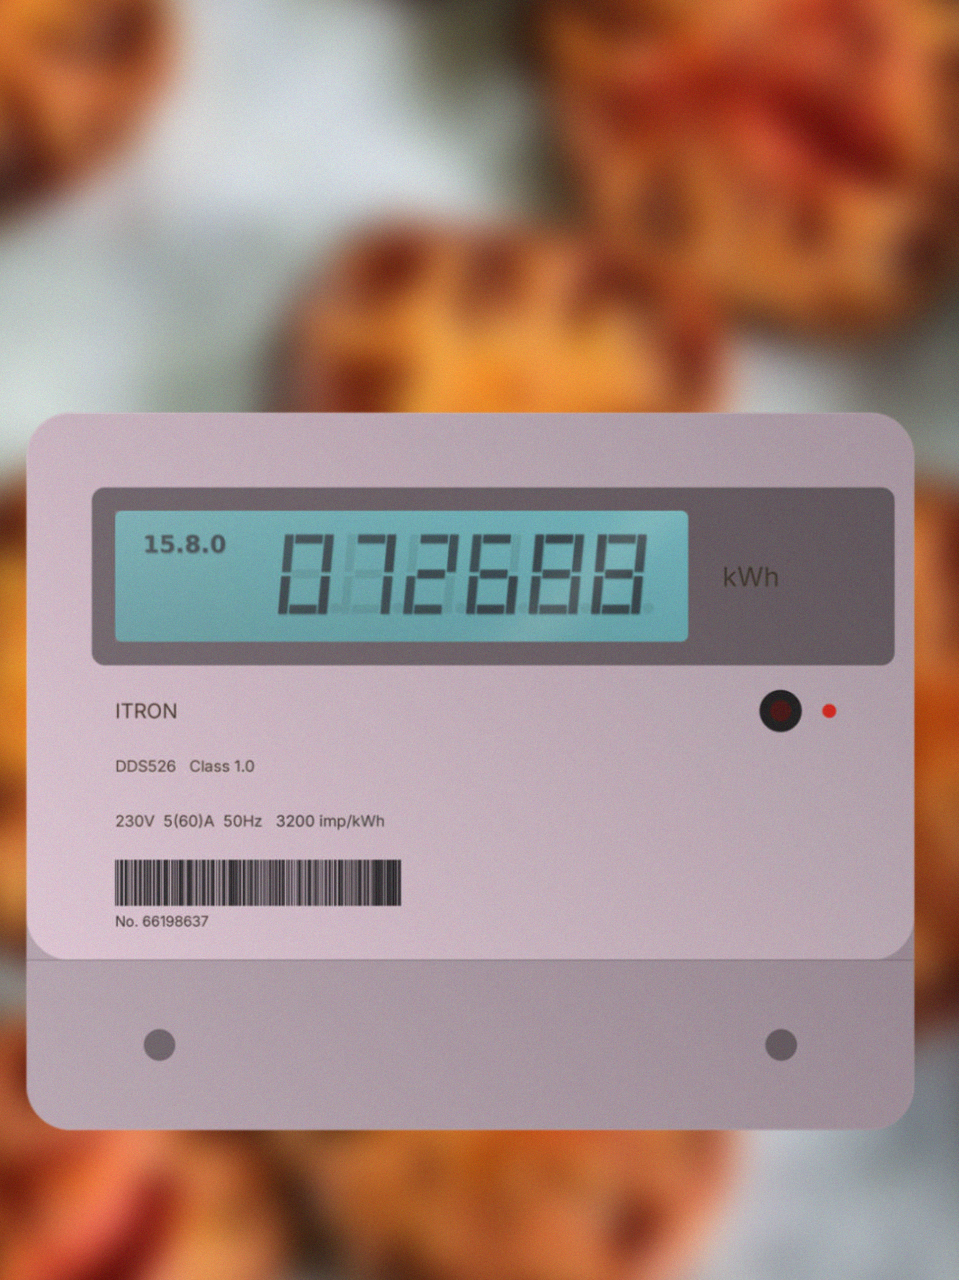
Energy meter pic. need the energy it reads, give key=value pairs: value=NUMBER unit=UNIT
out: value=72688 unit=kWh
